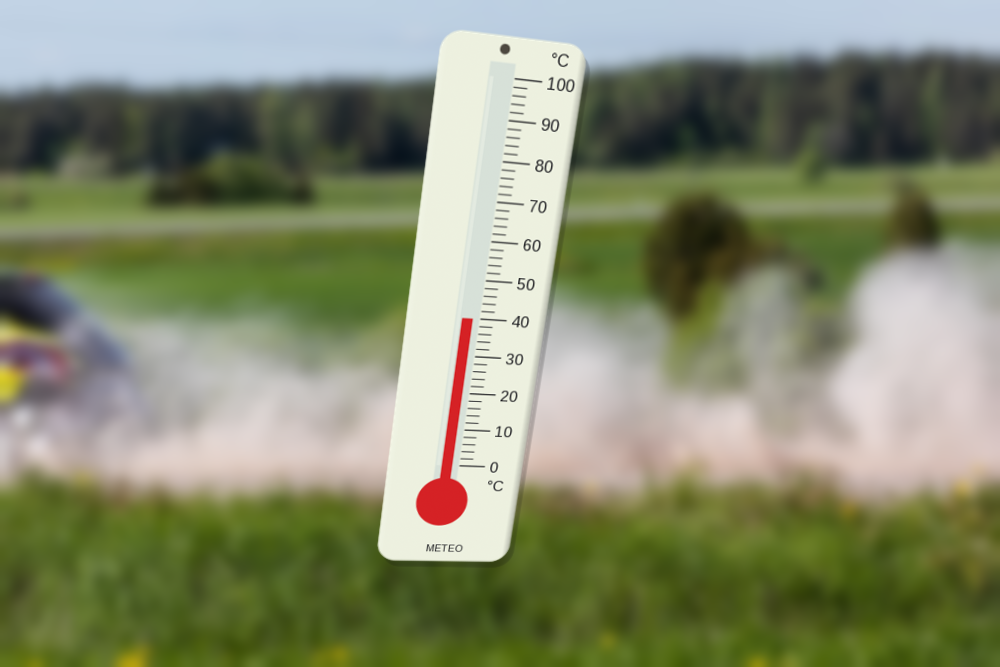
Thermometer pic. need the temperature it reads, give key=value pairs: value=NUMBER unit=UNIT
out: value=40 unit=°C
